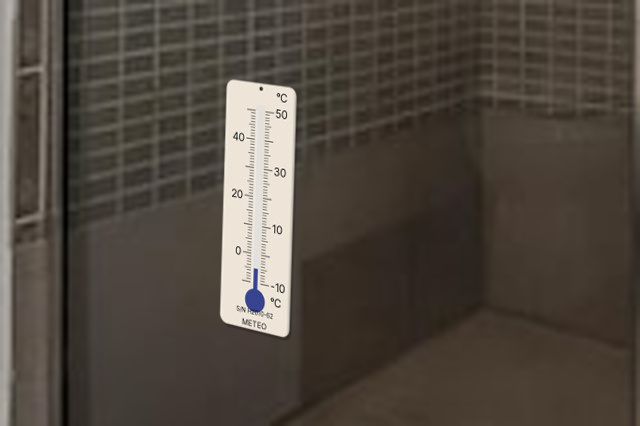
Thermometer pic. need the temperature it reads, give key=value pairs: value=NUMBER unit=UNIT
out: value=-5 unit=°C
